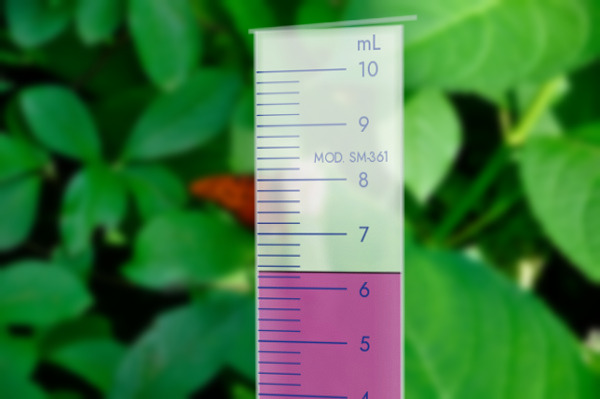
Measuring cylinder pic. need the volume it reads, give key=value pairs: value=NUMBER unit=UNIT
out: value=6.3 unit=mL
